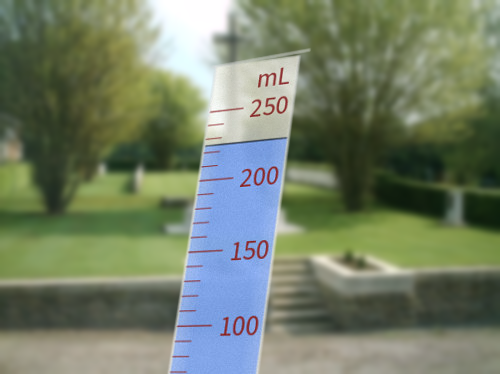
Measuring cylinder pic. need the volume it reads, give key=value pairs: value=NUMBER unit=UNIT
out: value=225 unit=mL
